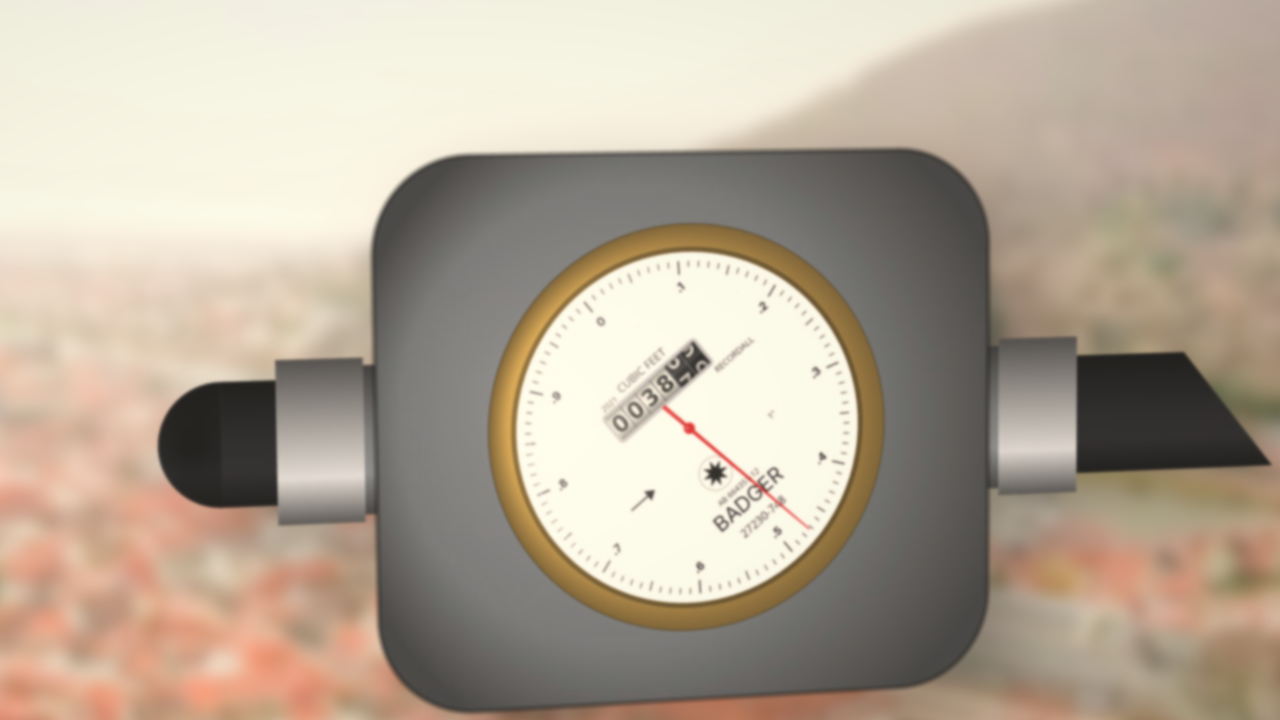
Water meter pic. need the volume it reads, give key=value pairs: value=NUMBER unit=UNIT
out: value=3869.47 unit=ft³
